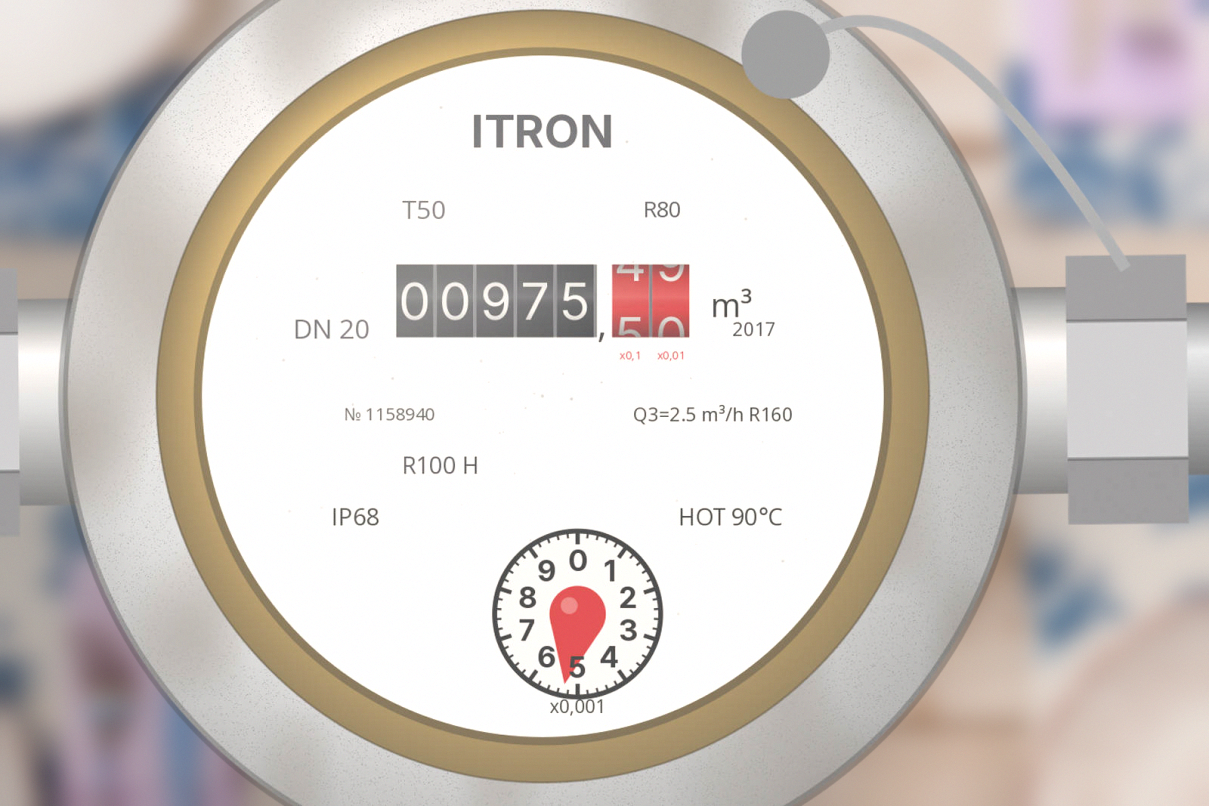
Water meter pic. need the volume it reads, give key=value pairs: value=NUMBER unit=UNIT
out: value=975.495 unit=m³
